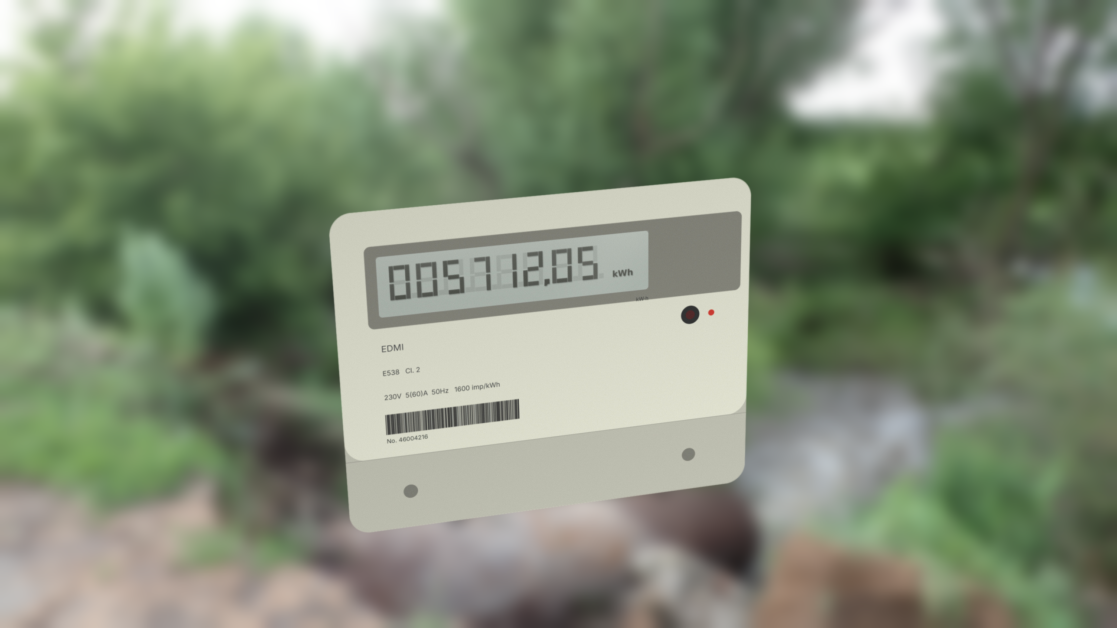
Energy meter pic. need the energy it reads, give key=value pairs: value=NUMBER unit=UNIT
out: value=5712.05 unit=kWh
